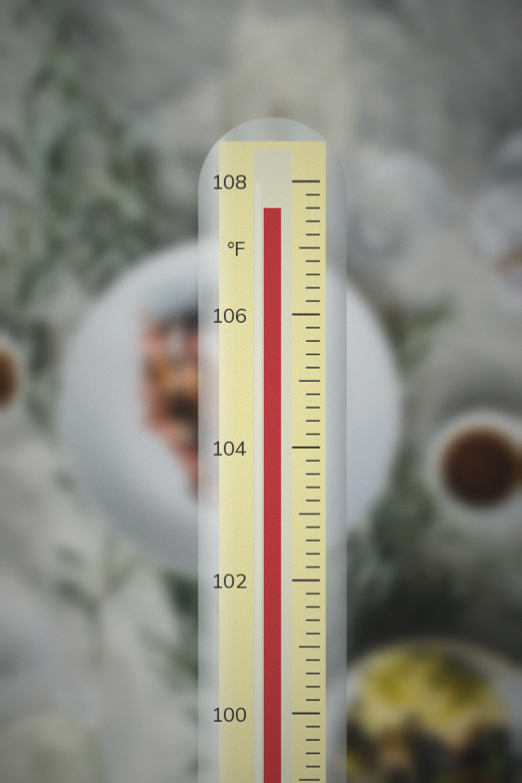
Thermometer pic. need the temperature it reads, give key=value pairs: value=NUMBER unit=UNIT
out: value=107.6 unit=°F
